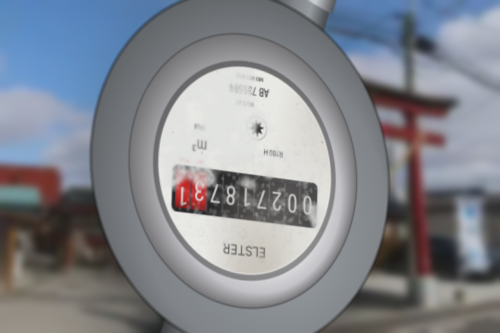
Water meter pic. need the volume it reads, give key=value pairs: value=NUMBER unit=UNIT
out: value=27187.31 unit=m³
